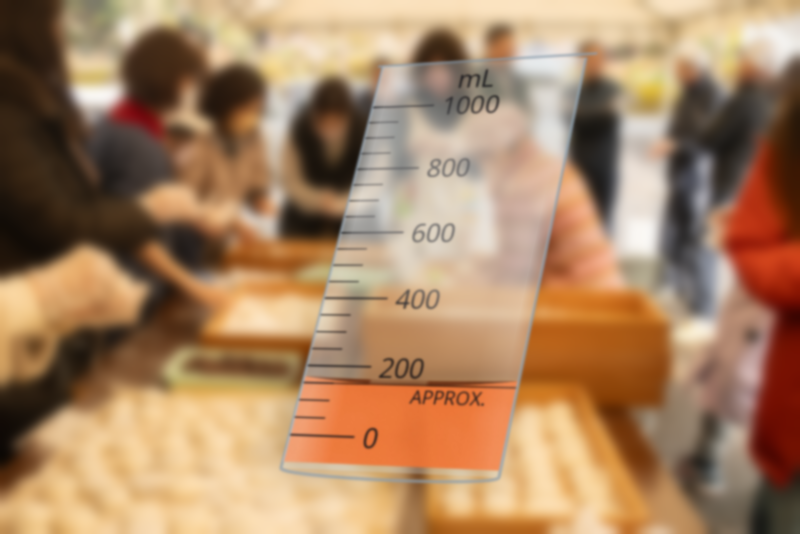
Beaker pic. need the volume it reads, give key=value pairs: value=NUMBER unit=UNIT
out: value=150 unit=mL
